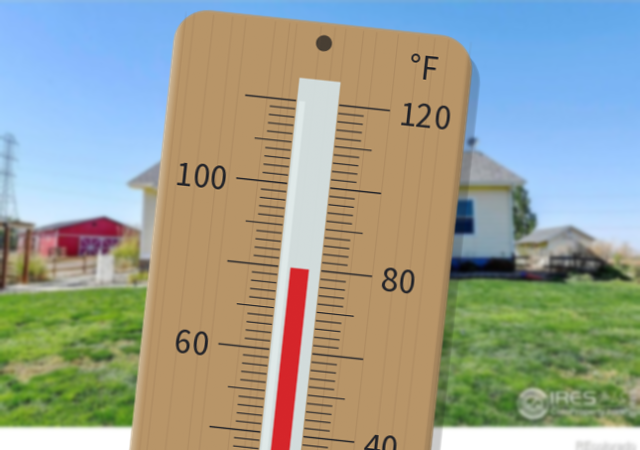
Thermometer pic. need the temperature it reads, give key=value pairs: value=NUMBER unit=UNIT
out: value=80 unit=°F
